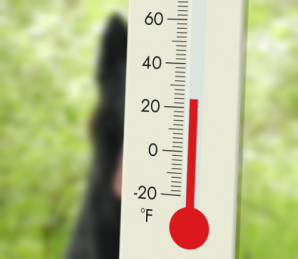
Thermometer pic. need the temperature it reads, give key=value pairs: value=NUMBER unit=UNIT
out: value=24 unit=°F
